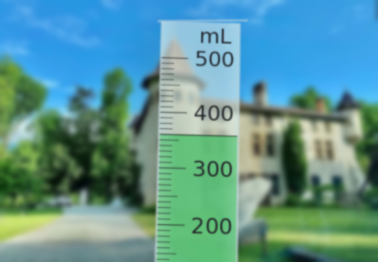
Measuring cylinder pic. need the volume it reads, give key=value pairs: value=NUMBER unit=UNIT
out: value=360 unit=mL
